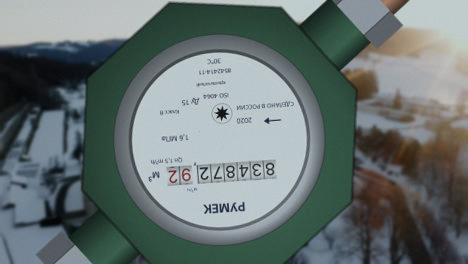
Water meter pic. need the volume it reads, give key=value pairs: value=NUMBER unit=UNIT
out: value=834872.92 unit=m³
